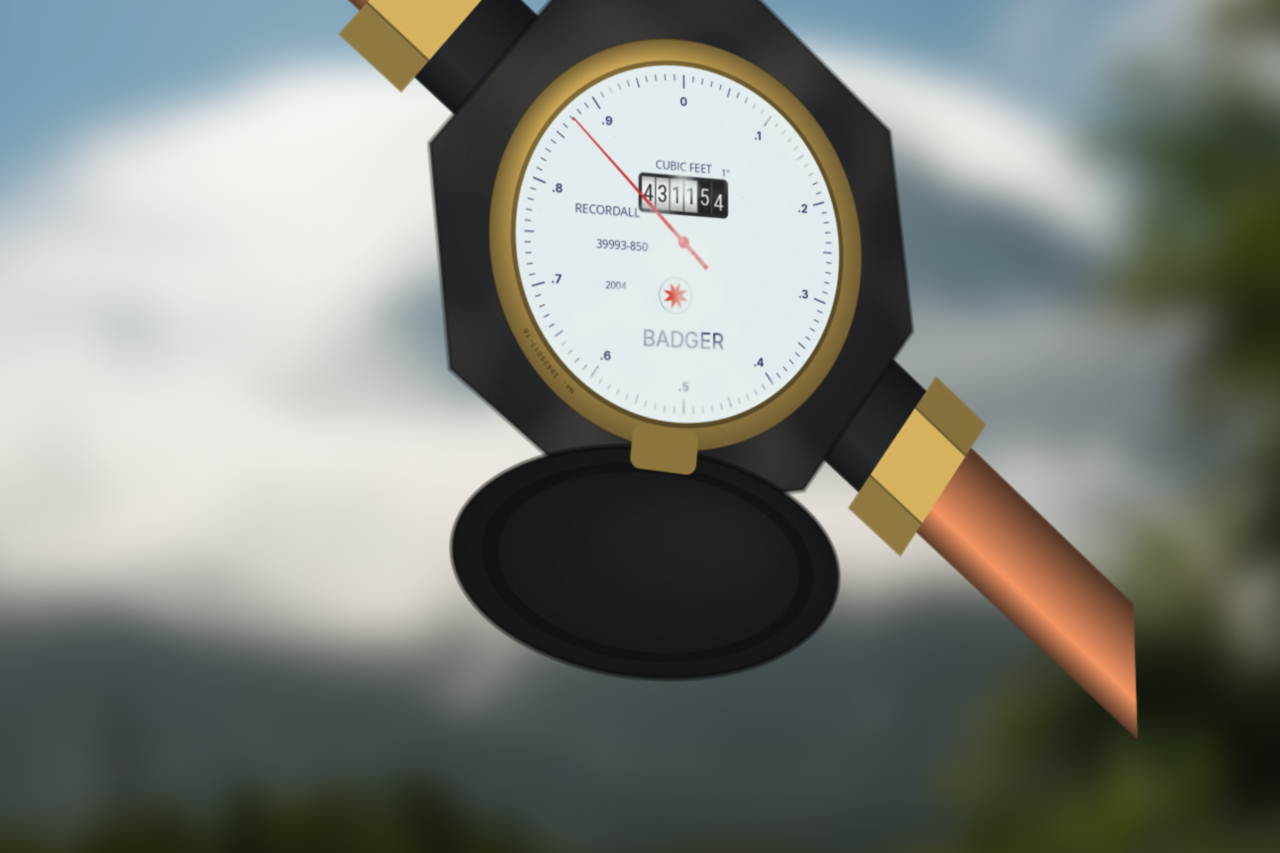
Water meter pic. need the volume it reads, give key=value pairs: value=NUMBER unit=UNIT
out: value=431153.87 unit=ft³
